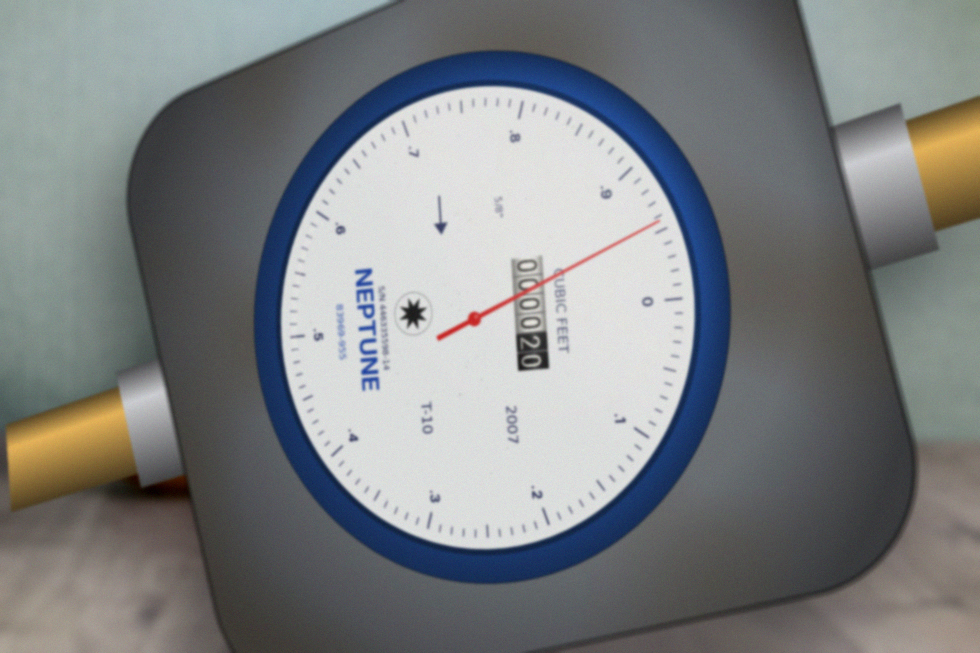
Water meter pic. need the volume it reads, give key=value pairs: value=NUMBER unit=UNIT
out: value=19.94 unit=ft³
